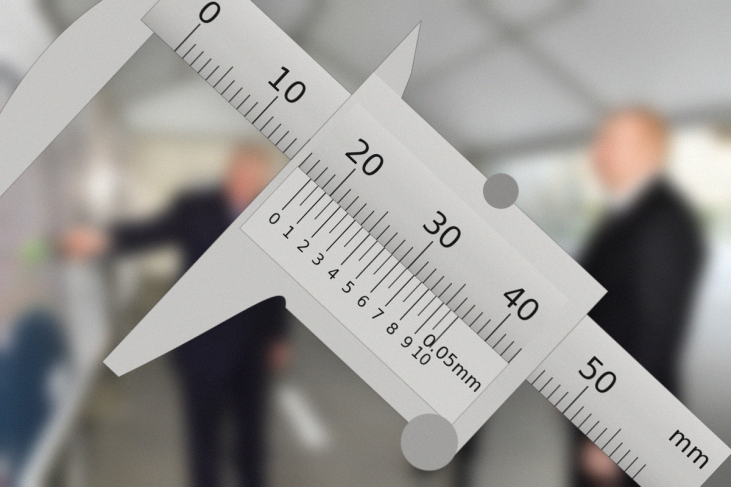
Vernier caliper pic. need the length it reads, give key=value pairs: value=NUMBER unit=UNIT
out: value=17.6 unit=mm
